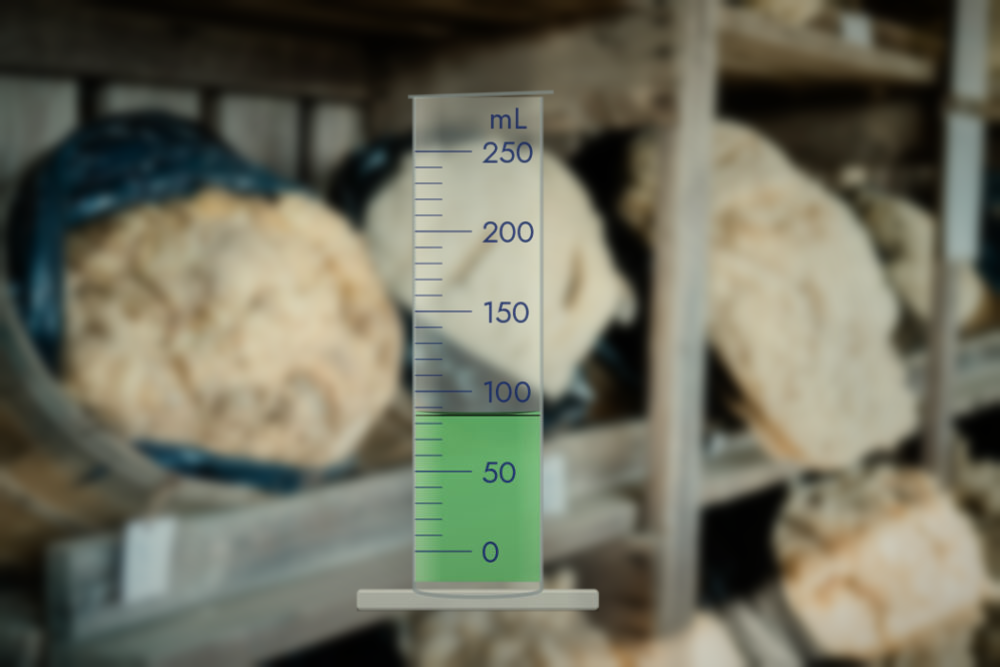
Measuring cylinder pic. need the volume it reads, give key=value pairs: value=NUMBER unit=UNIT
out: value=85 unit=mL
